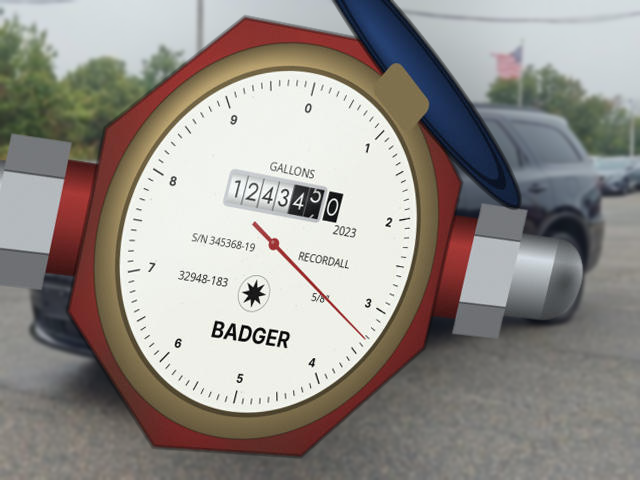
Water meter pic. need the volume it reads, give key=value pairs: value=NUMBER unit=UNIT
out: value=1243453.3 unit=gal
